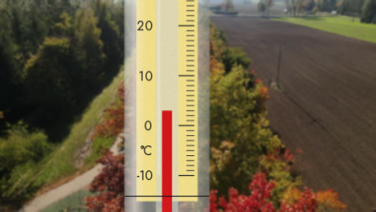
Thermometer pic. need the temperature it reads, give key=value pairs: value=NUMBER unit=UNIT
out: value=3 unit=°C
